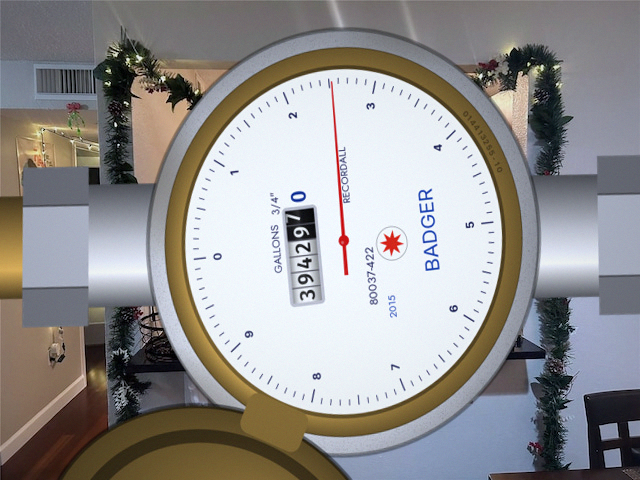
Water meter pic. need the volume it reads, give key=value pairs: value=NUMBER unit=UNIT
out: value=3942972.5 unit=gal
